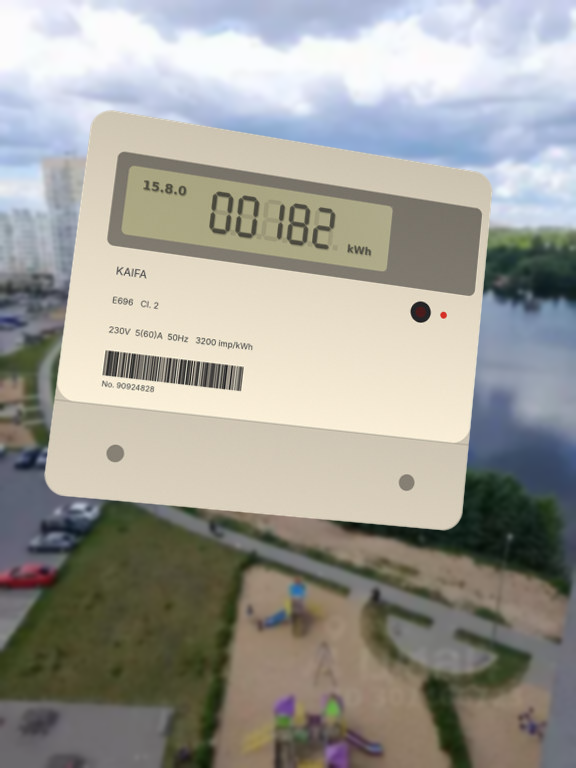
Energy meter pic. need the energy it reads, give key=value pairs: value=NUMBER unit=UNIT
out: value=182 unit=kWh
